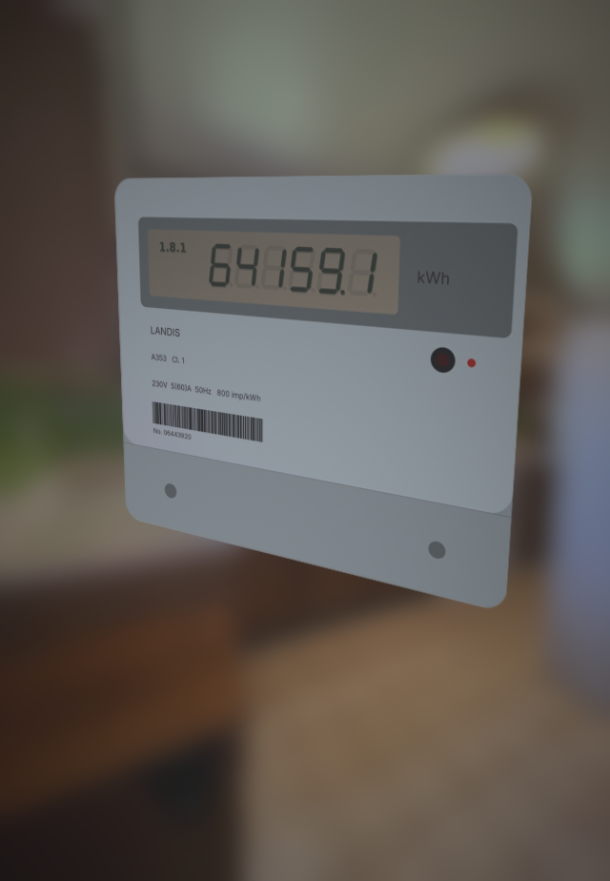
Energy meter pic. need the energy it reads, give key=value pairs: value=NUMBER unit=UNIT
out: value=64159.1 unit=kWh
